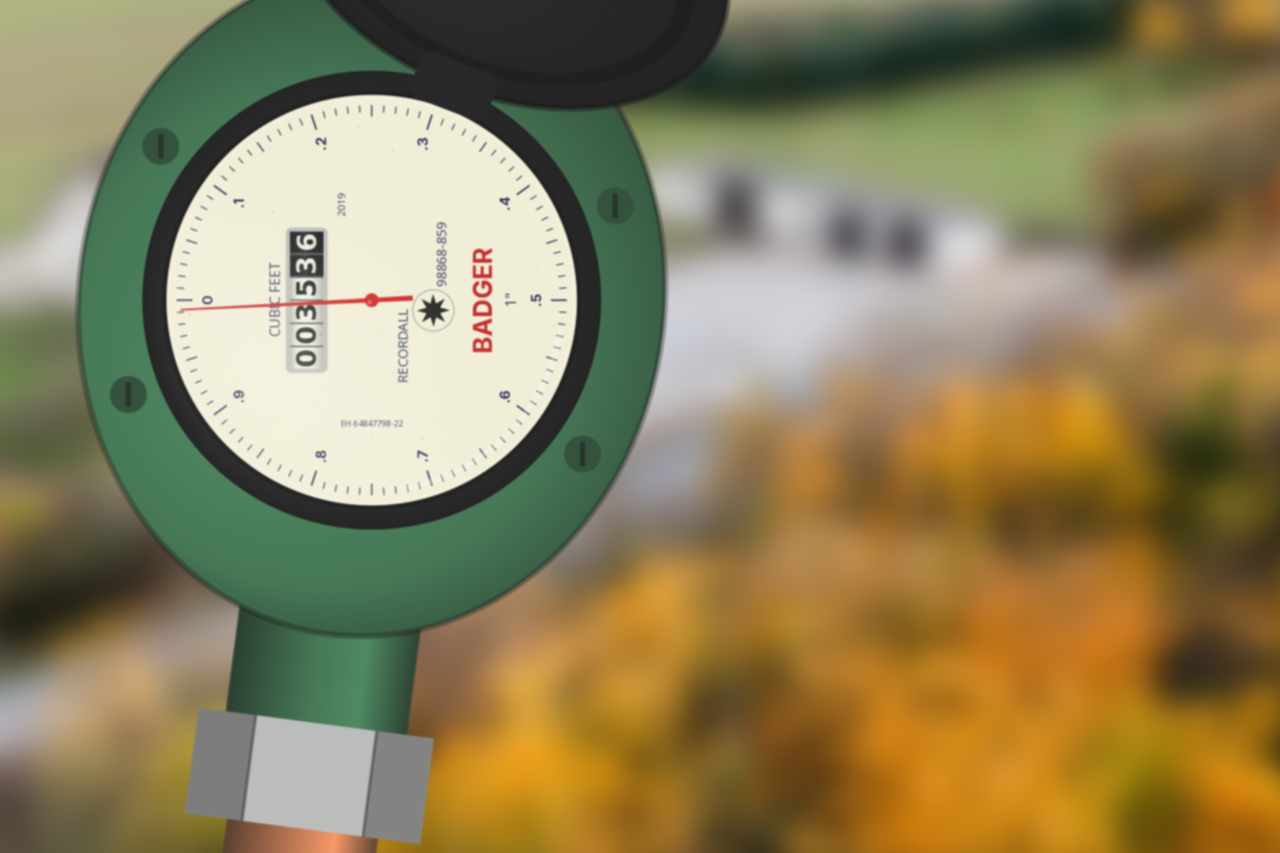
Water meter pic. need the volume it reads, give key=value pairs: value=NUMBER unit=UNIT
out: value=3535.99 unit=ft³
